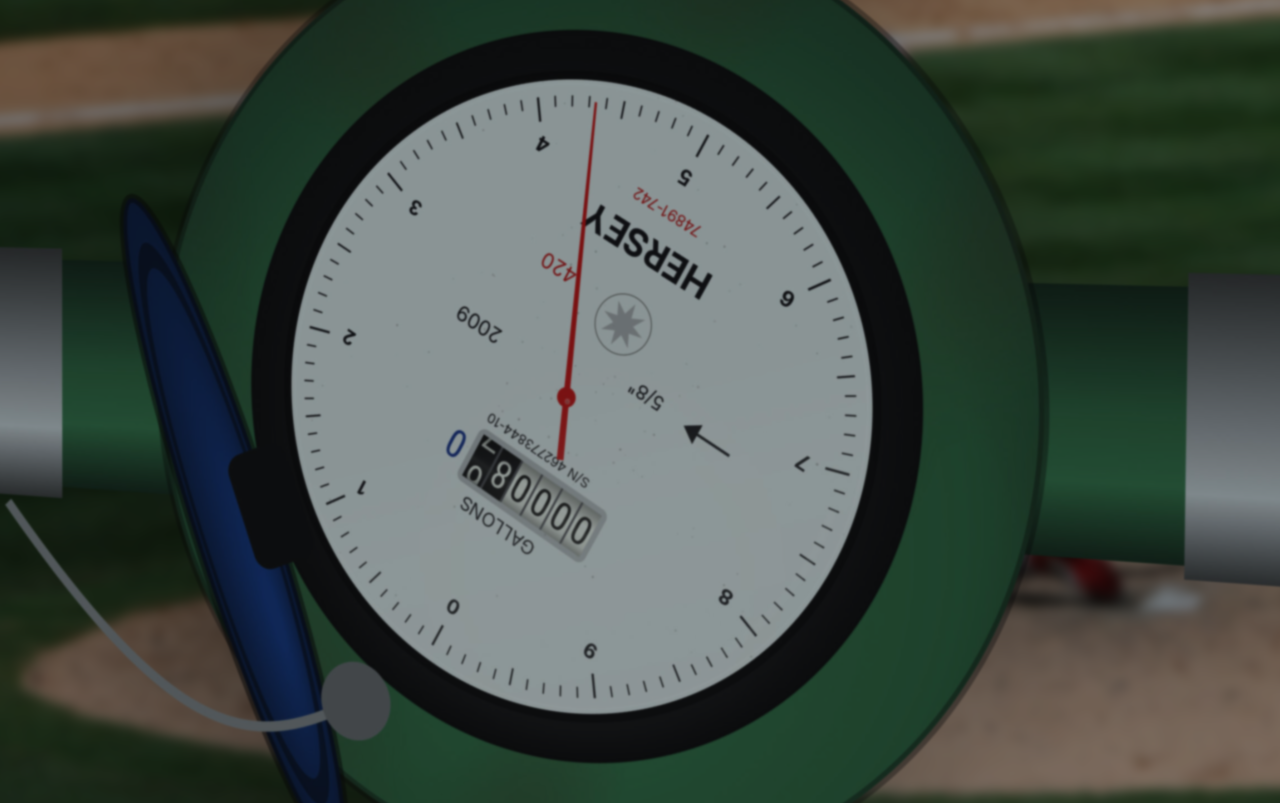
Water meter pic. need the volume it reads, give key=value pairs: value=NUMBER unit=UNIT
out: value=864.3 unit=gal
